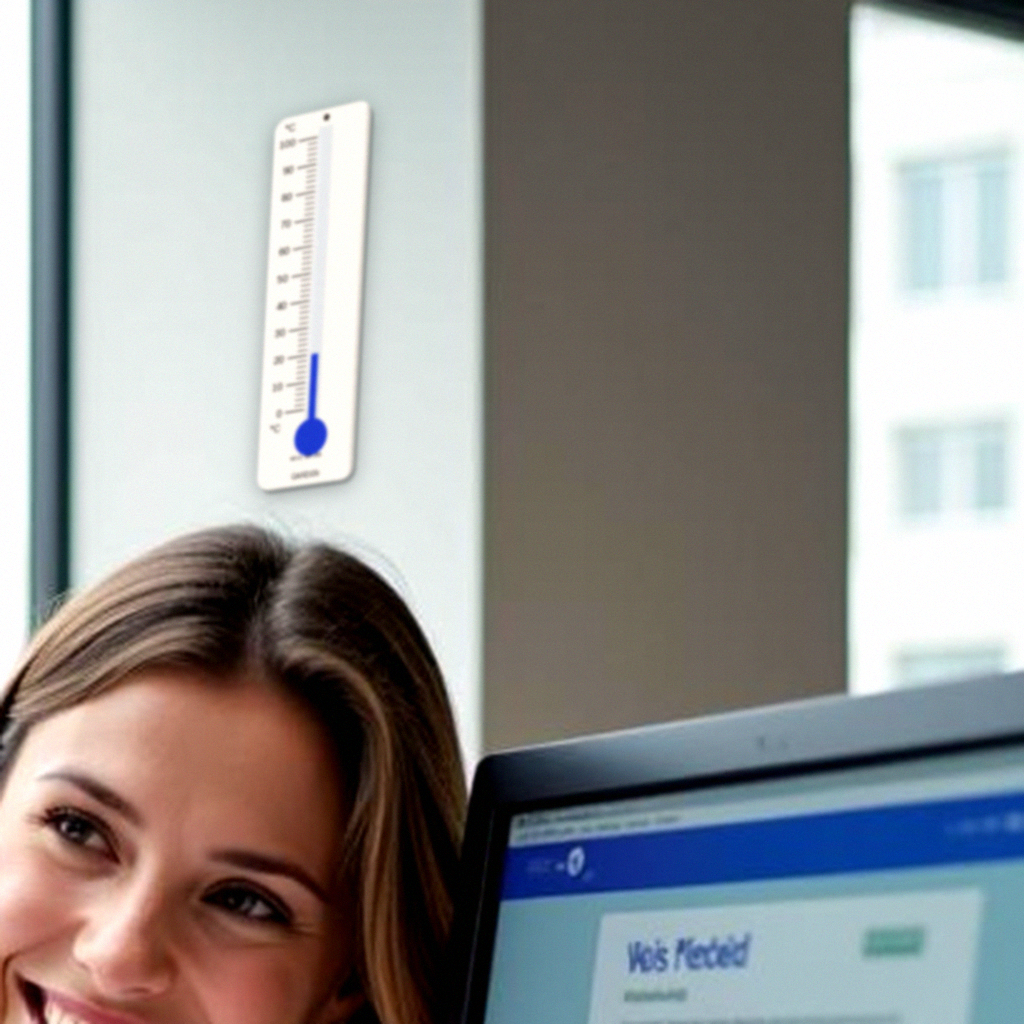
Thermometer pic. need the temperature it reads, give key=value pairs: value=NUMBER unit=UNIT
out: value=20 unit=°C
